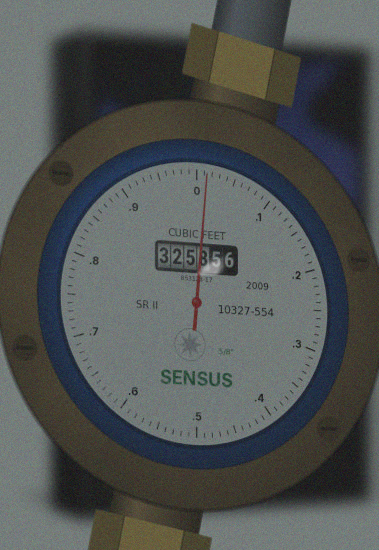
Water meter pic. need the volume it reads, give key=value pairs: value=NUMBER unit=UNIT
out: value=325856.01 unit=ft³
